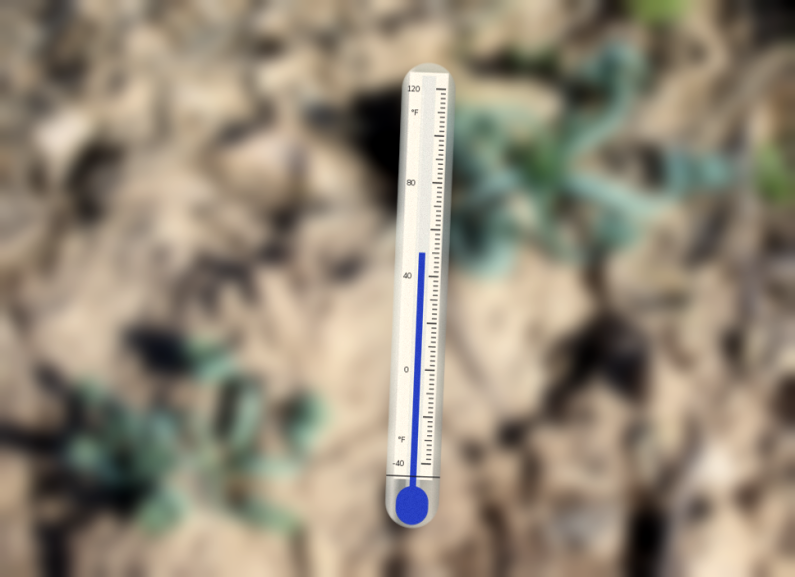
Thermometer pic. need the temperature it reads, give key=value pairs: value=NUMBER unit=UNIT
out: value=50 unit=°F
